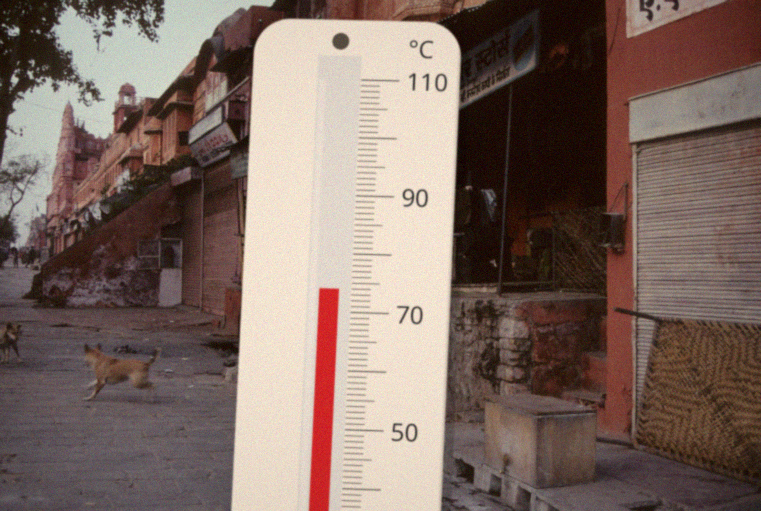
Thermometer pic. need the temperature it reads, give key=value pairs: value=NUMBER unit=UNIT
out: value=74 unit=°C
